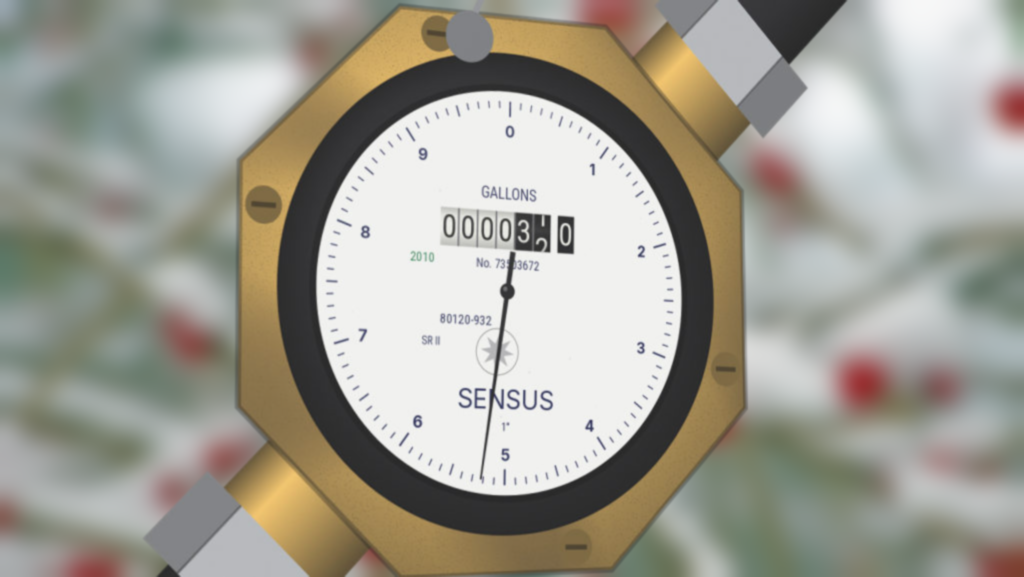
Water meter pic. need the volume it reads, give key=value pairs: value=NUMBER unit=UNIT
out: value=315.2 unit=gal
